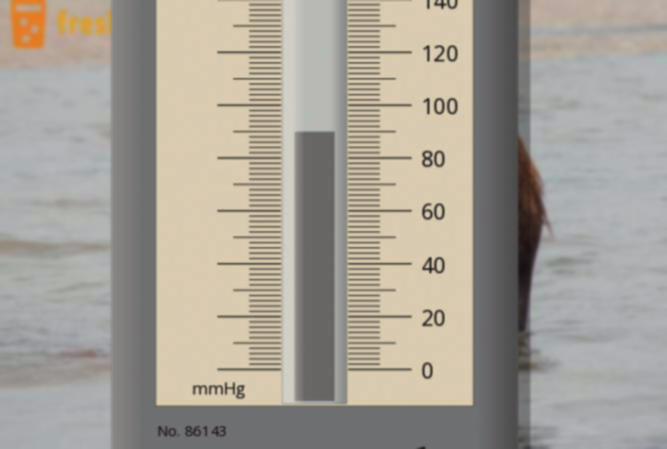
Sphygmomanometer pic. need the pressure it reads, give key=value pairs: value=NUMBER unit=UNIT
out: value=90 unit=mmHg
